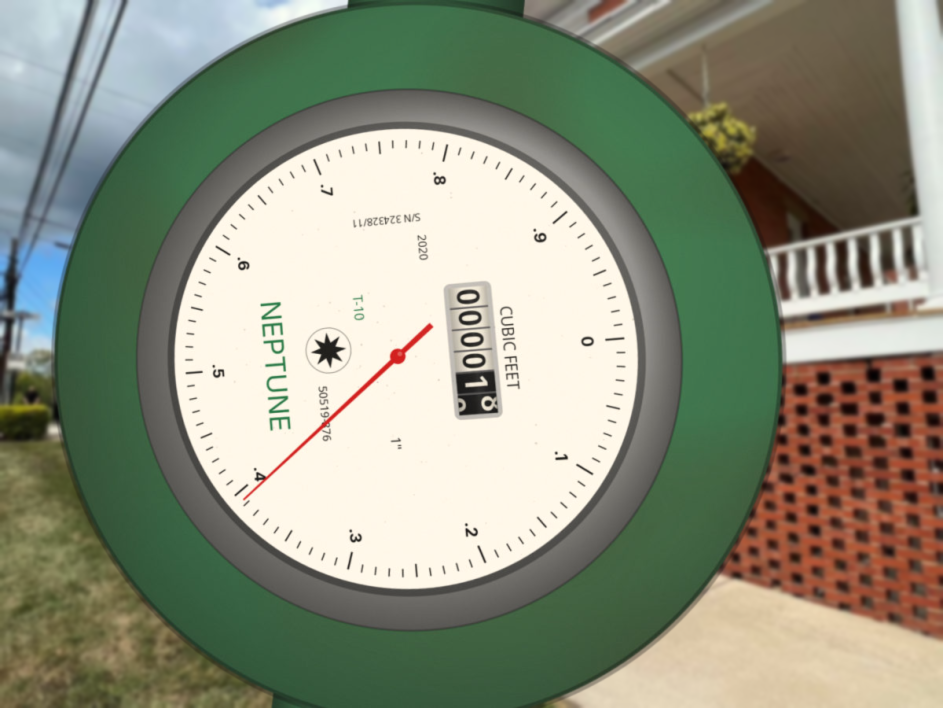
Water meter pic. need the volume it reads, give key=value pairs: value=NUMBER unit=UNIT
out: value=18.39 unit=ft³
